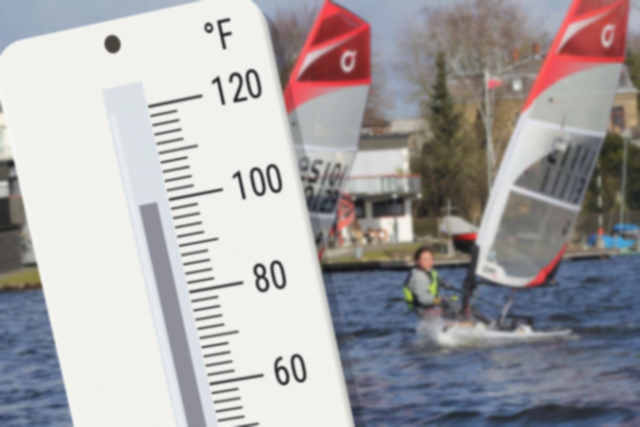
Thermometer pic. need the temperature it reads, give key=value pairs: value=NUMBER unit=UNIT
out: value=100 unit=°F
